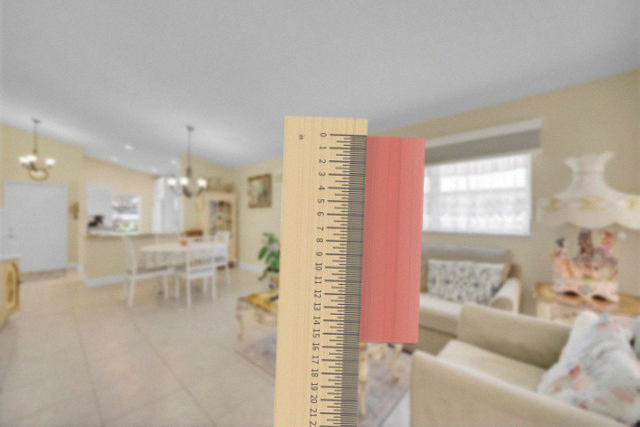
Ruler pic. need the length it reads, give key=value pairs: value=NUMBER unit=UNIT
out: value=15.5 unit=in
